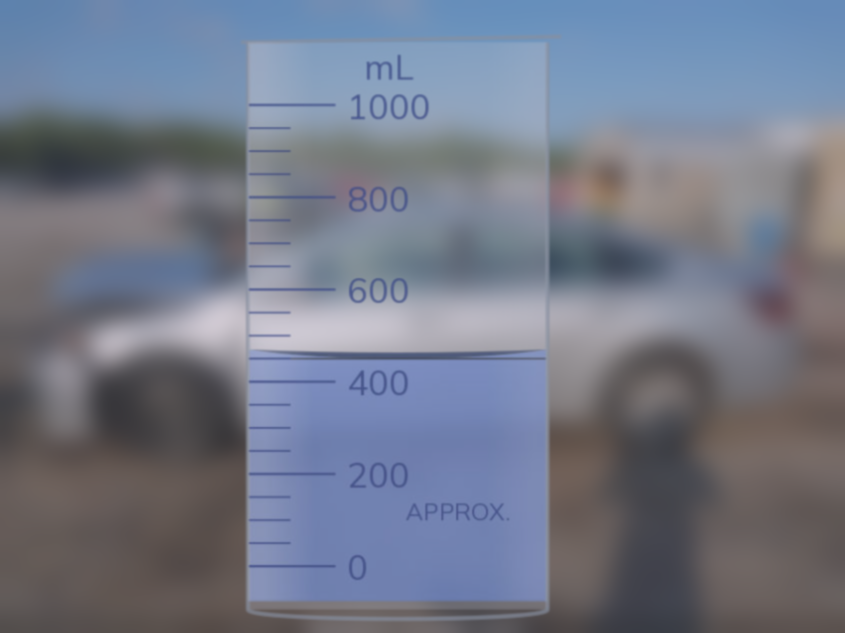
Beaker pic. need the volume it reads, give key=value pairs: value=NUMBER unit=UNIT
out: value=450 unit=mL
